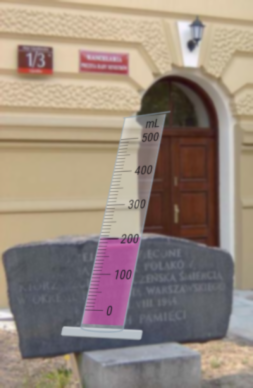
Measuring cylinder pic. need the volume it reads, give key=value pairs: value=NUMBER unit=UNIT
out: value=200 unit=mL
